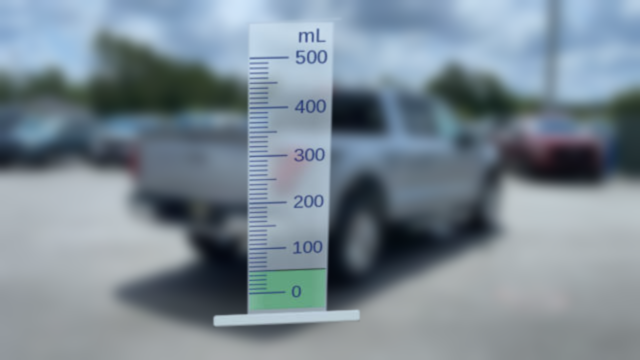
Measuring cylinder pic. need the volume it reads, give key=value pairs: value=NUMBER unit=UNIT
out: value=50 unit=mL
